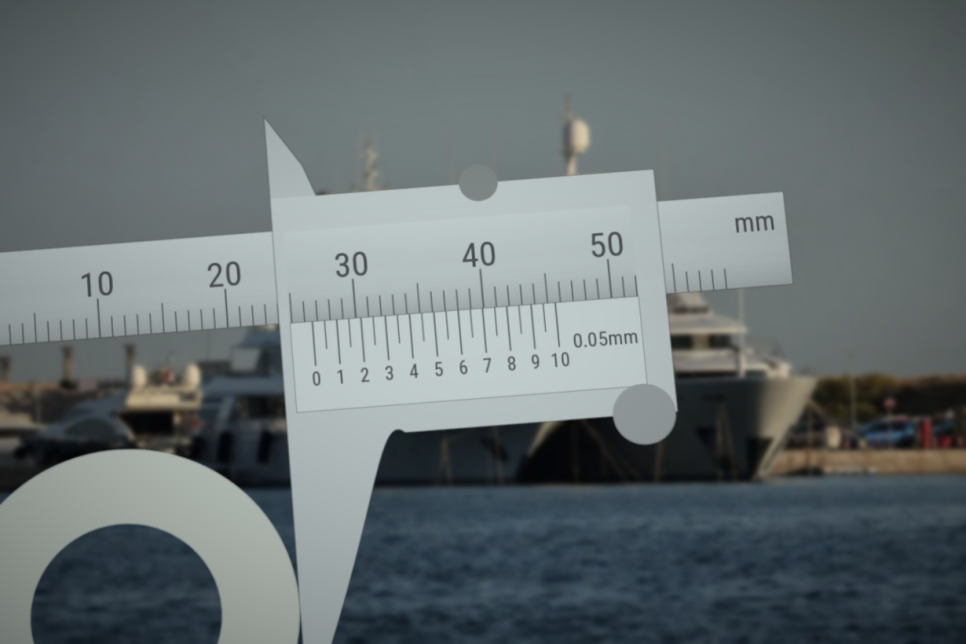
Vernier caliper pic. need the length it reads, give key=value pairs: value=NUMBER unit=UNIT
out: value=26.6 unit=mm
